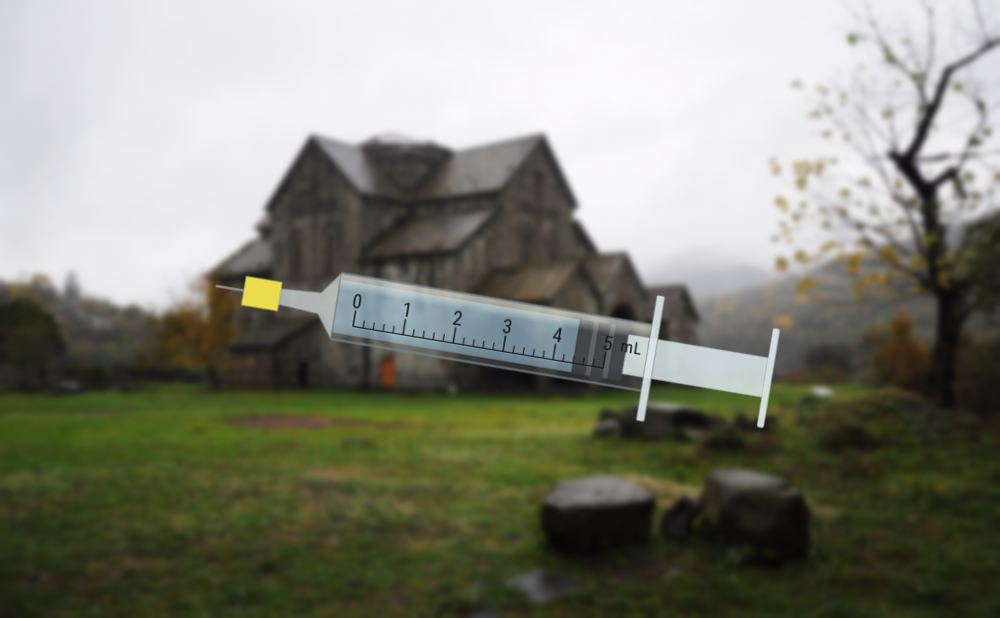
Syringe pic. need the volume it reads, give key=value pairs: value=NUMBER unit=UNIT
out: value=4.4 unit=mL
